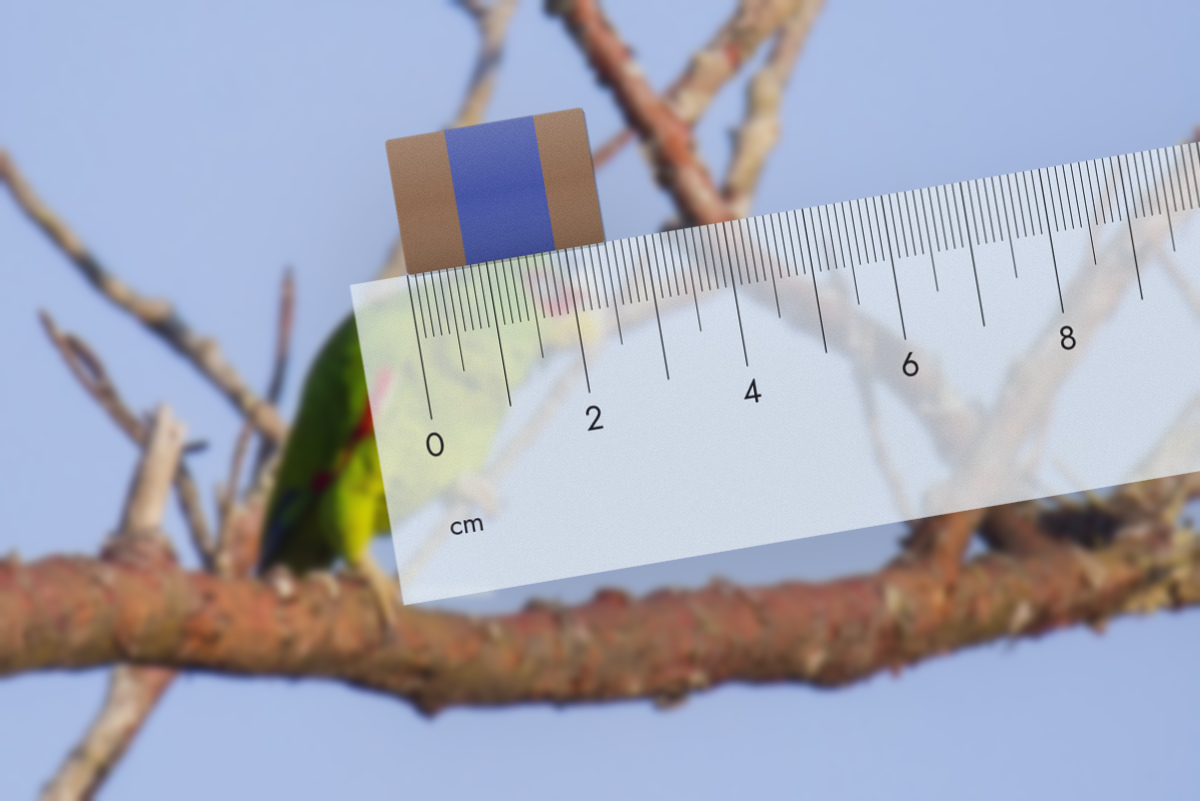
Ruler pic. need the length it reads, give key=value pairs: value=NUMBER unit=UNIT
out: value=2.5 unit=cm
